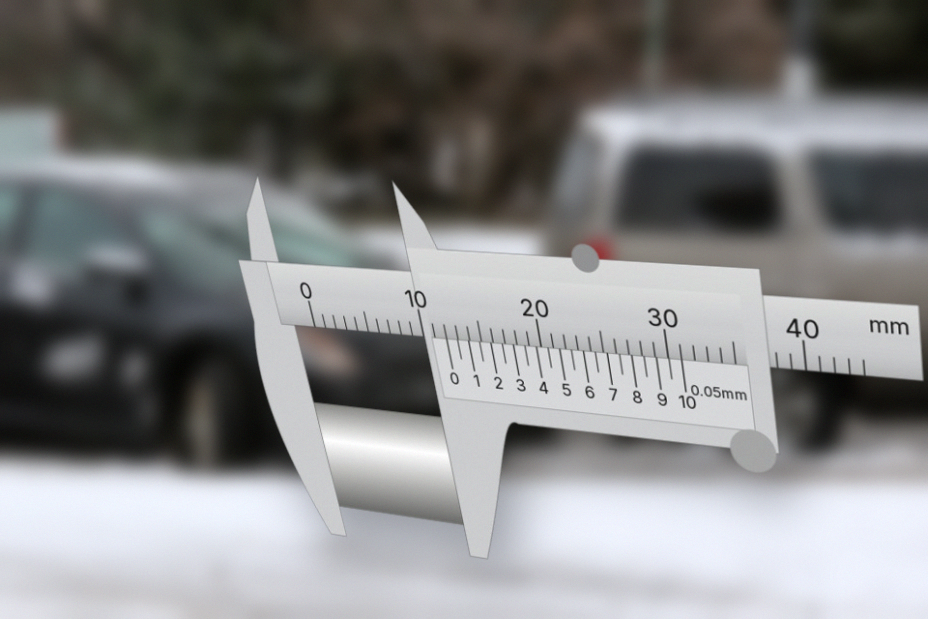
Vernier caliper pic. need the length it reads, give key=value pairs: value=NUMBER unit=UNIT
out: value=12.0 unit=mm
